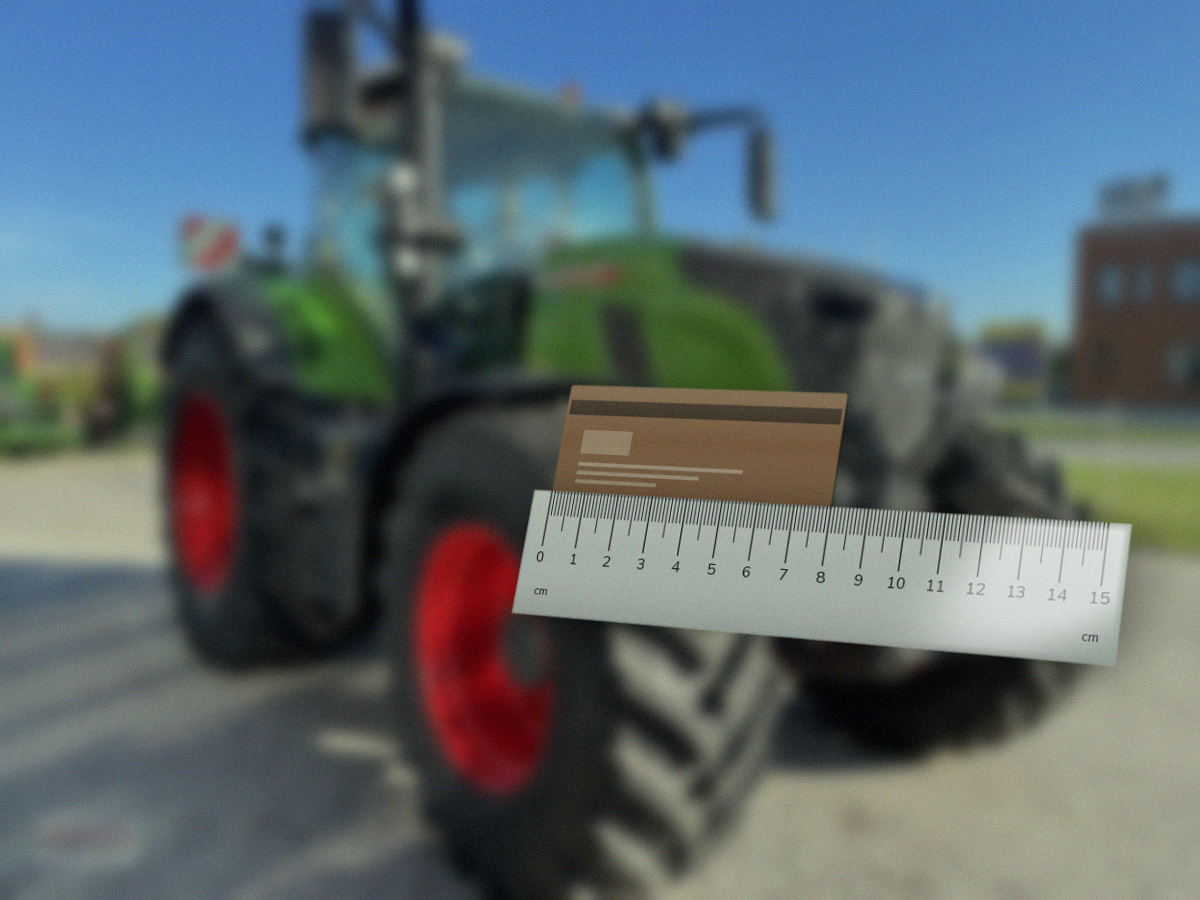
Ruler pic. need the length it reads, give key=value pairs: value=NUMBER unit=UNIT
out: value=8 unit=cm
